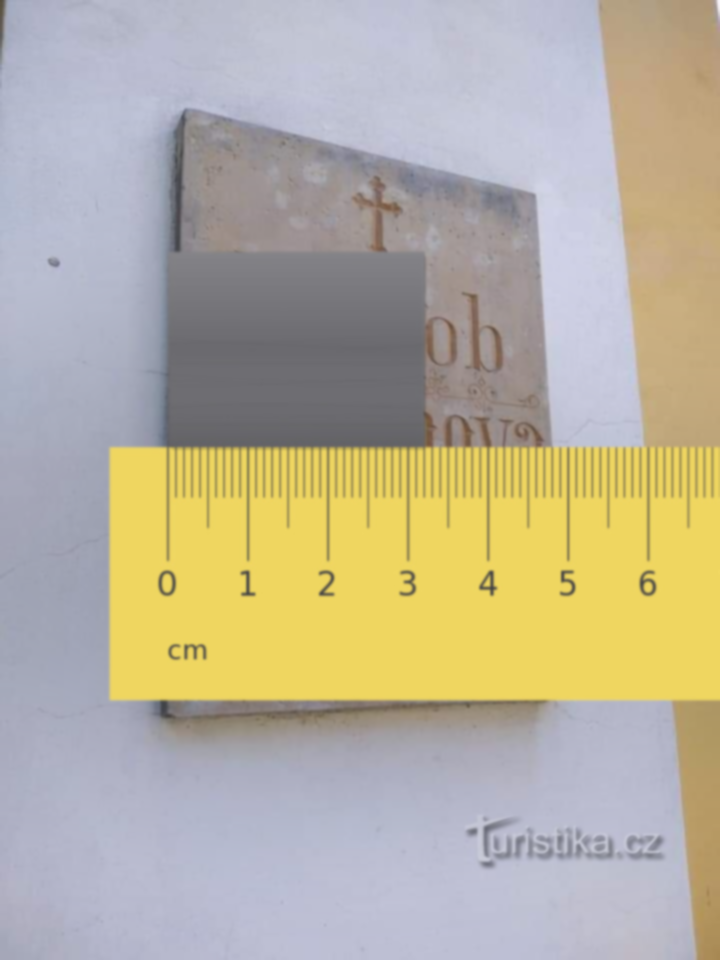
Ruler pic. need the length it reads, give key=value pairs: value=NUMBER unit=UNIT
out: value=3.2 unit=cm
